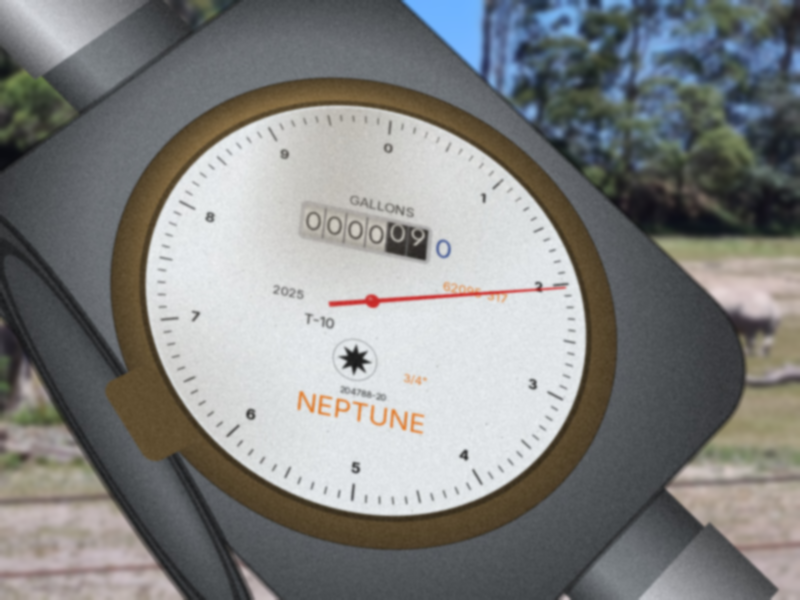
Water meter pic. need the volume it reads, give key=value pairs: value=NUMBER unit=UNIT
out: value=92.0 unit=gal
